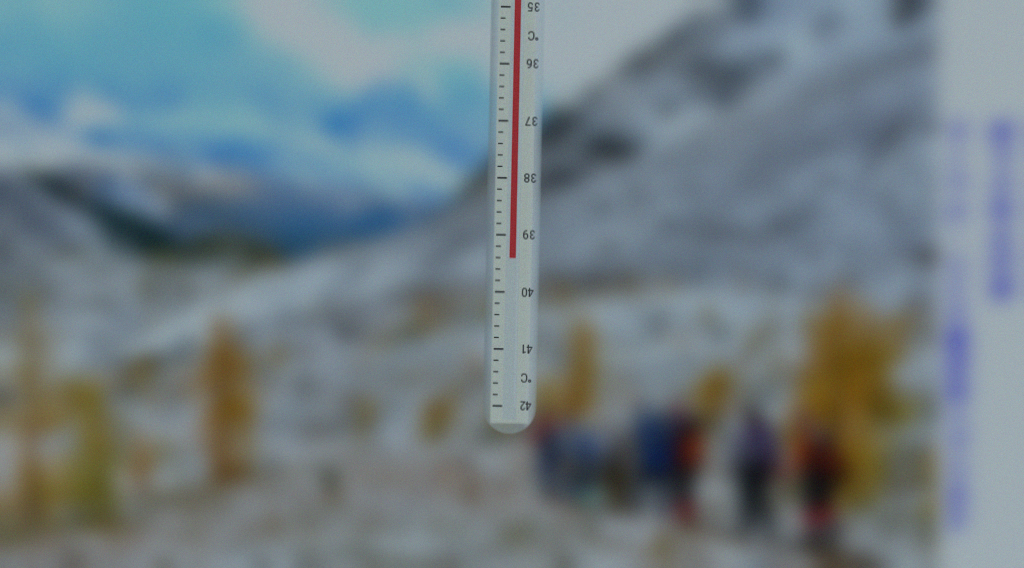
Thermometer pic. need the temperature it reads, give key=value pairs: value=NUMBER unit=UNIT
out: value=39.4 unit=°C
